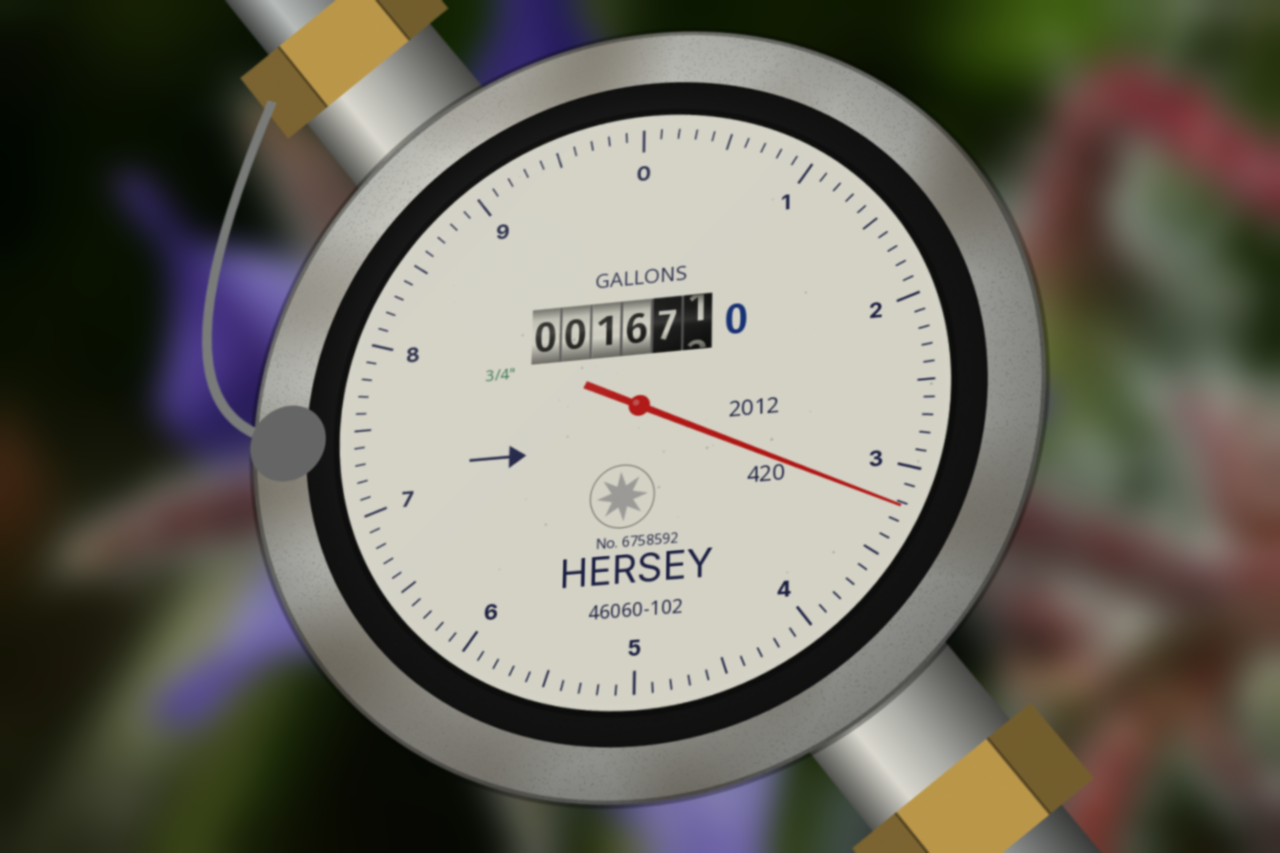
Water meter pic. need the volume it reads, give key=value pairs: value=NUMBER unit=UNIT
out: value=16713.2 unit=gal
